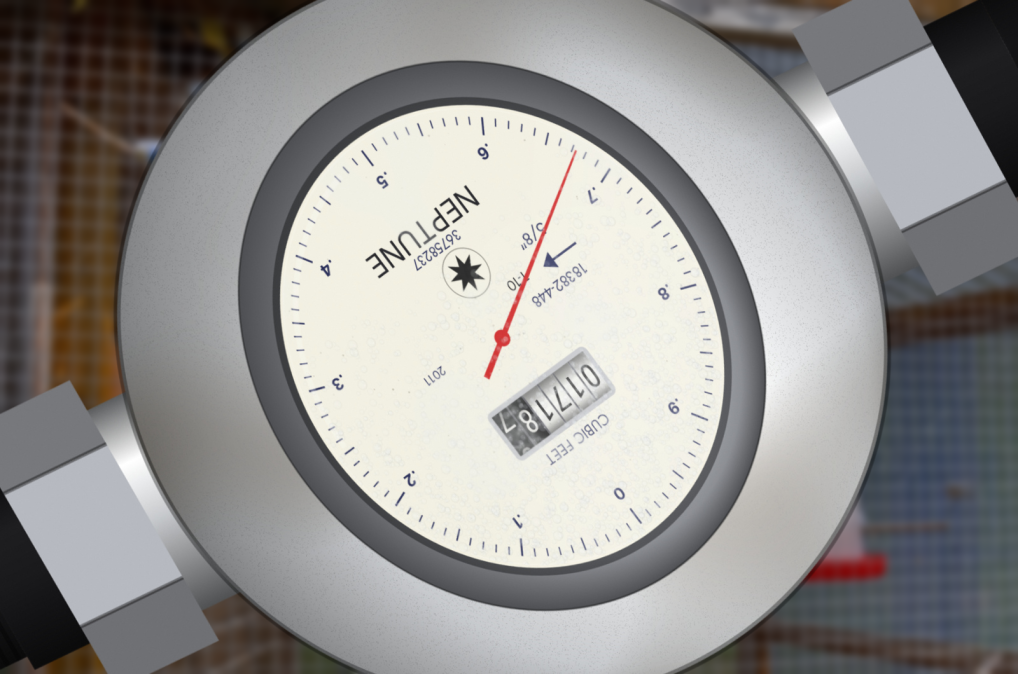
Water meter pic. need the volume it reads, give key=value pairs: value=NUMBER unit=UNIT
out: value=17186.67 unit=ft³
